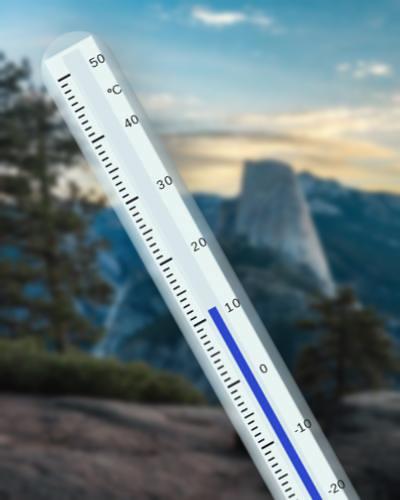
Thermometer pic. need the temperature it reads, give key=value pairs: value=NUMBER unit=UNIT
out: value=11 unit=°C
